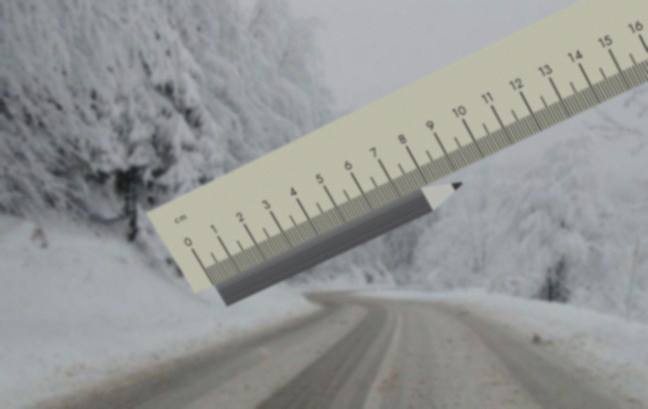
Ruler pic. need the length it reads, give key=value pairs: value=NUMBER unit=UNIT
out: value=9 unit=cm
